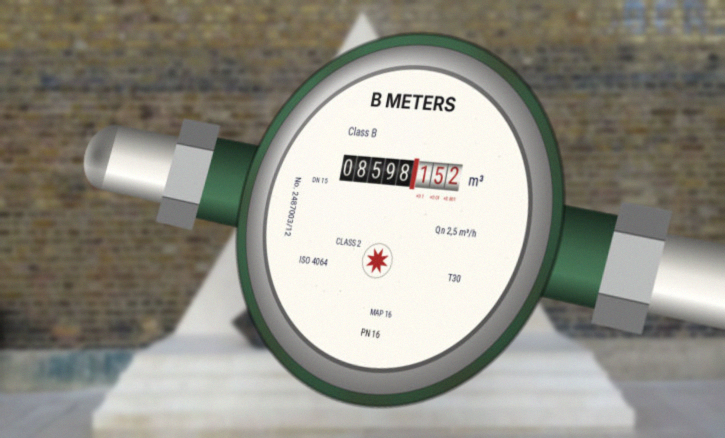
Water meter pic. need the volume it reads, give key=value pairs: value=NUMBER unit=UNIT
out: value=8598.152 unit=m³
